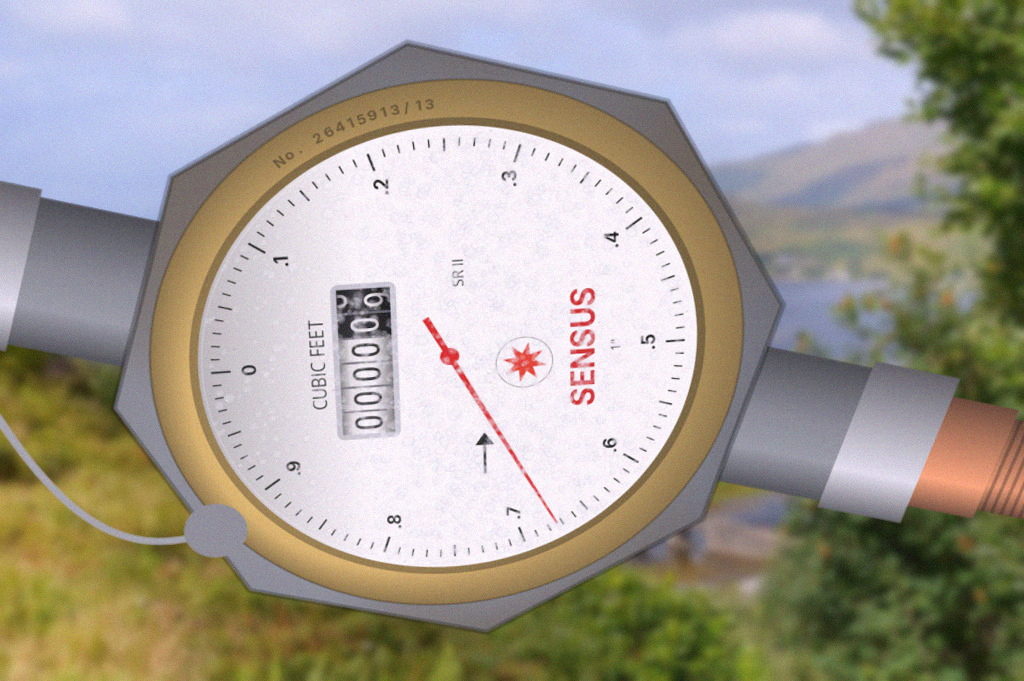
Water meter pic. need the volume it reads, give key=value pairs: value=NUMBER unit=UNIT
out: value=8.67 unit=ft³
